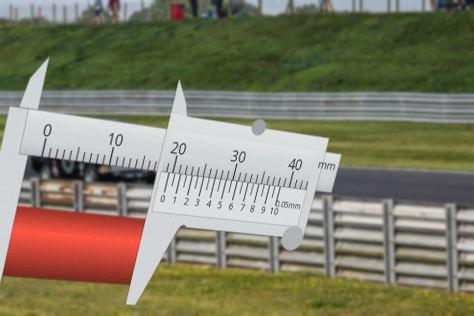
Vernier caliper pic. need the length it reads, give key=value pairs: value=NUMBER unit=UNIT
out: value=19.4 unit=mm
